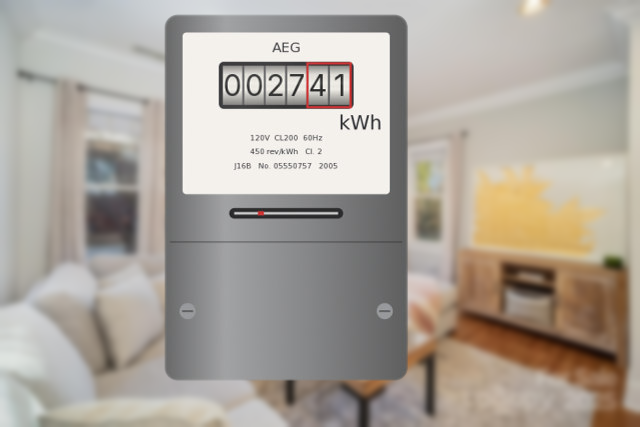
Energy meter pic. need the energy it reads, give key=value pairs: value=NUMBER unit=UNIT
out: value=27.41 unit=kWh
